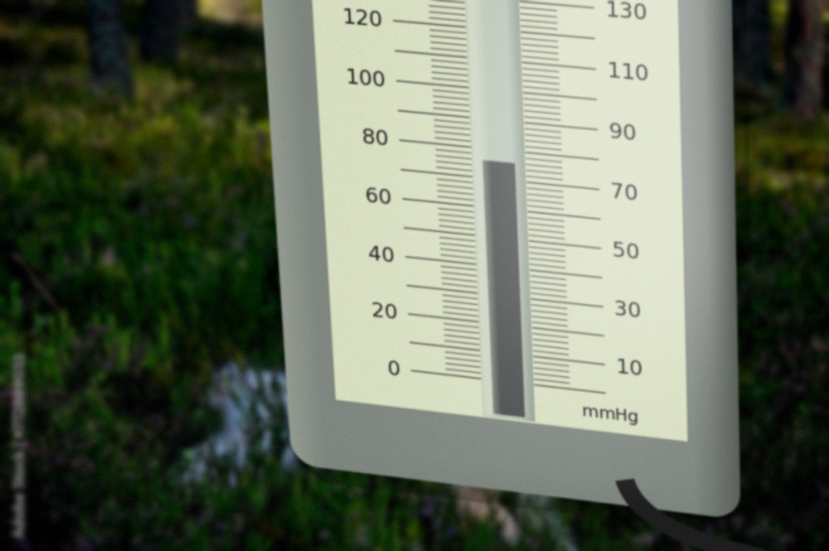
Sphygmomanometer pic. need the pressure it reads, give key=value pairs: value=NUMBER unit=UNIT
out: value=76 unit=mmHg
